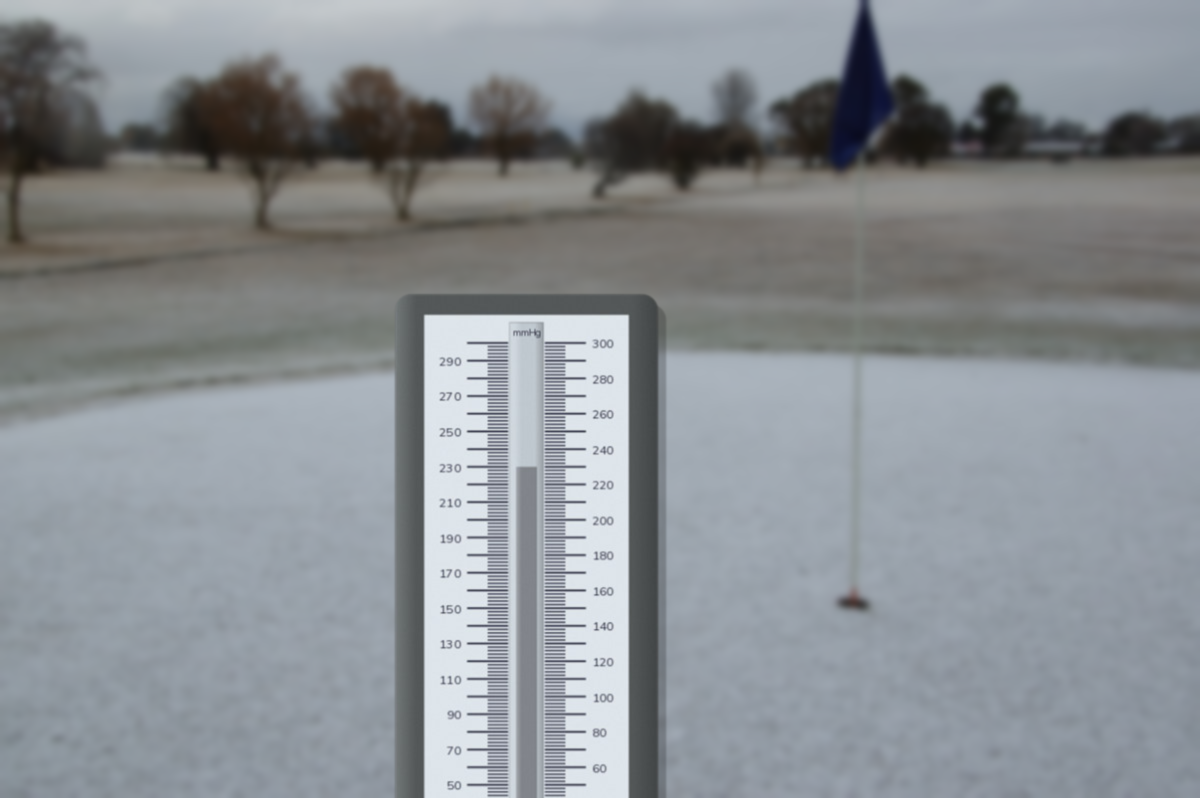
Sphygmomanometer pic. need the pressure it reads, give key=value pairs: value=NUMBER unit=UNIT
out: value=230 unit=mmHg
